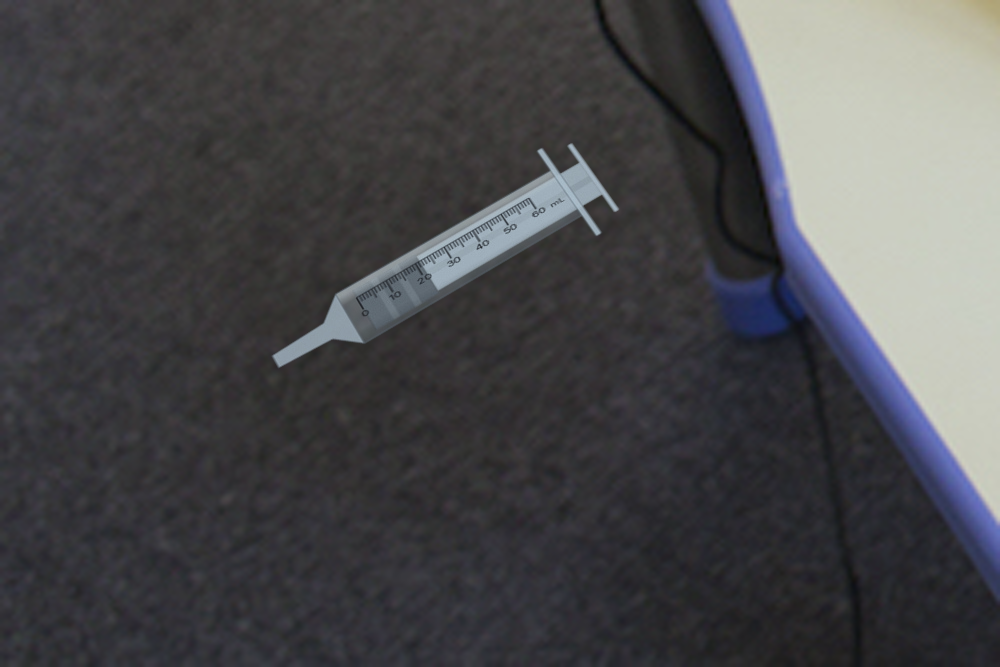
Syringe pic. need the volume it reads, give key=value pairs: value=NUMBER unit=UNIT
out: value=0 unit=mL
